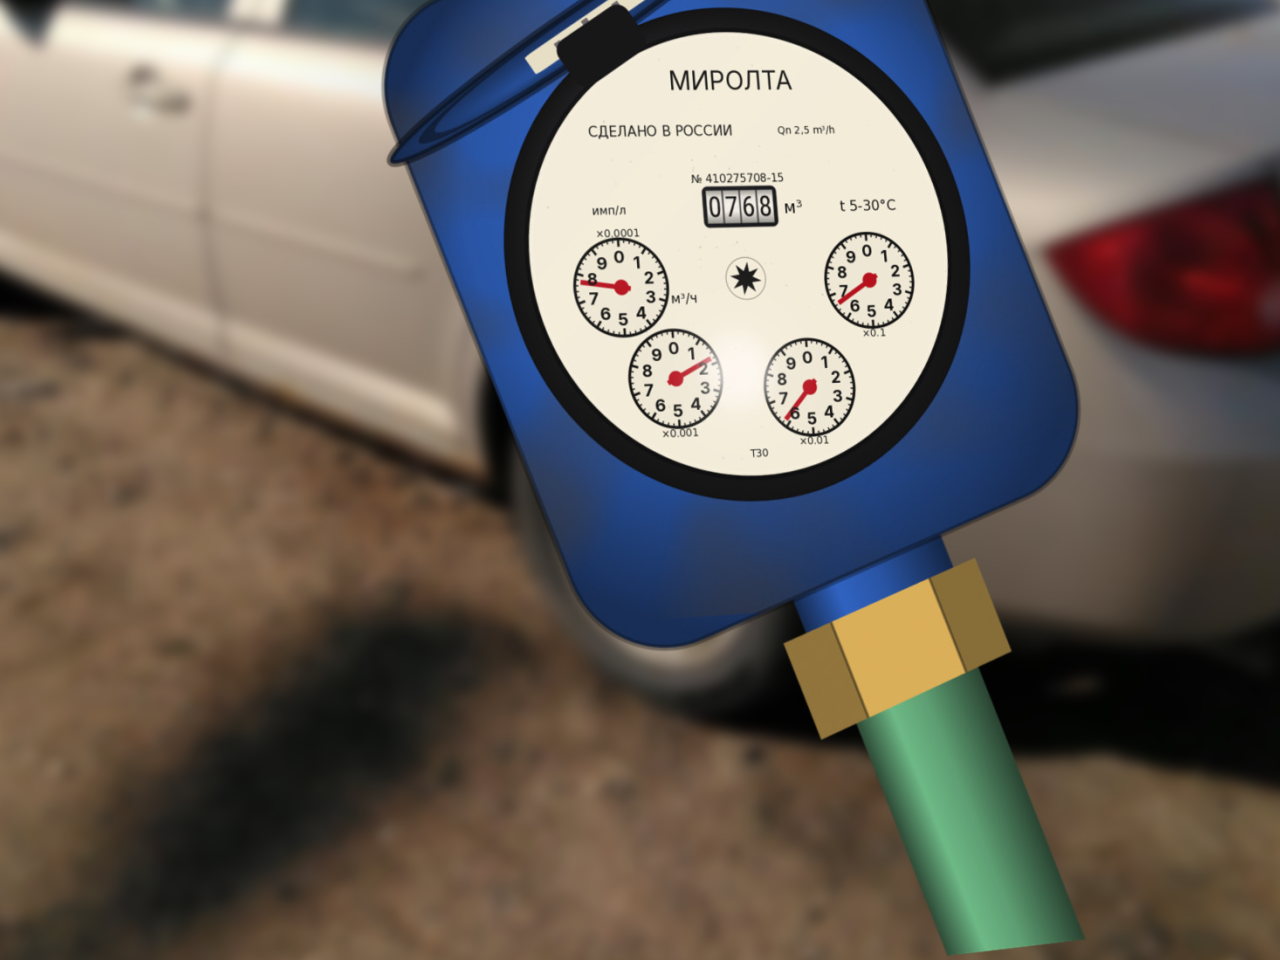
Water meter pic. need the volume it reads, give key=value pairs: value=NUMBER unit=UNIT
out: value=768.6617 unit=m³
